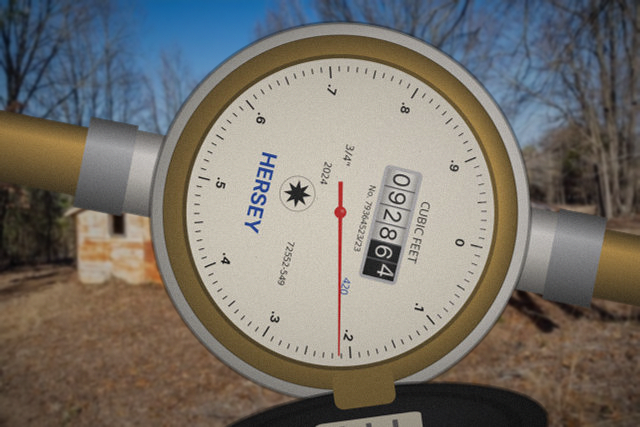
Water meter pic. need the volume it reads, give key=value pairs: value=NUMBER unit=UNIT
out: value=92864.21 unit=ft³
